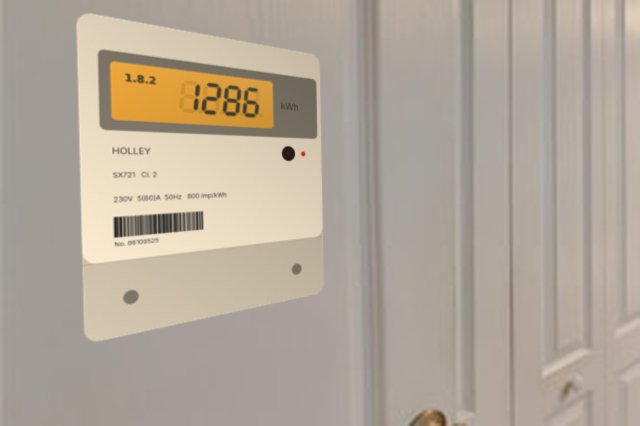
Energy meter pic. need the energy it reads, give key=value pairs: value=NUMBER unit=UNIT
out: value=1286 unit=kWh
